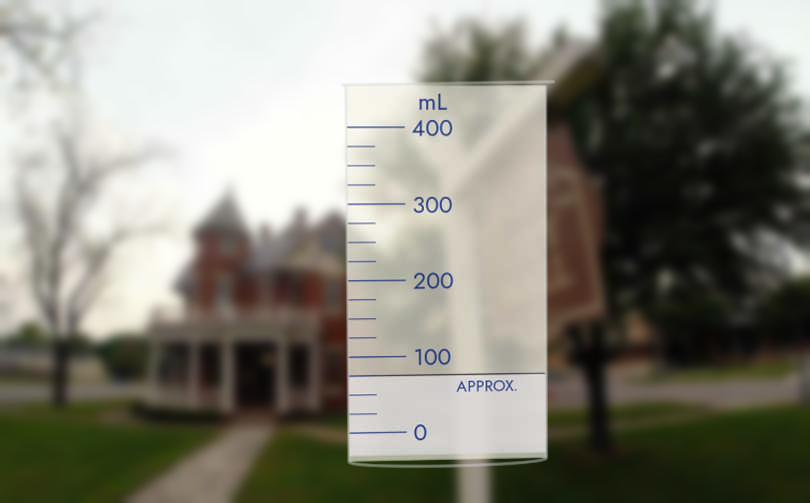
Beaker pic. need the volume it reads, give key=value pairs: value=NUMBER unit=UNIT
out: value=75 unit=mL
